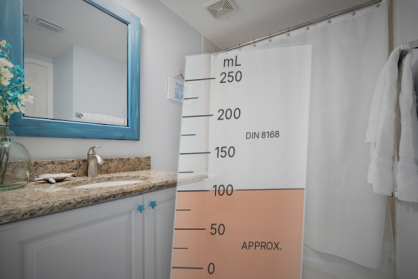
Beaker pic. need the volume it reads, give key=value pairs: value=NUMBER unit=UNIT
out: value=100 unit=mL
